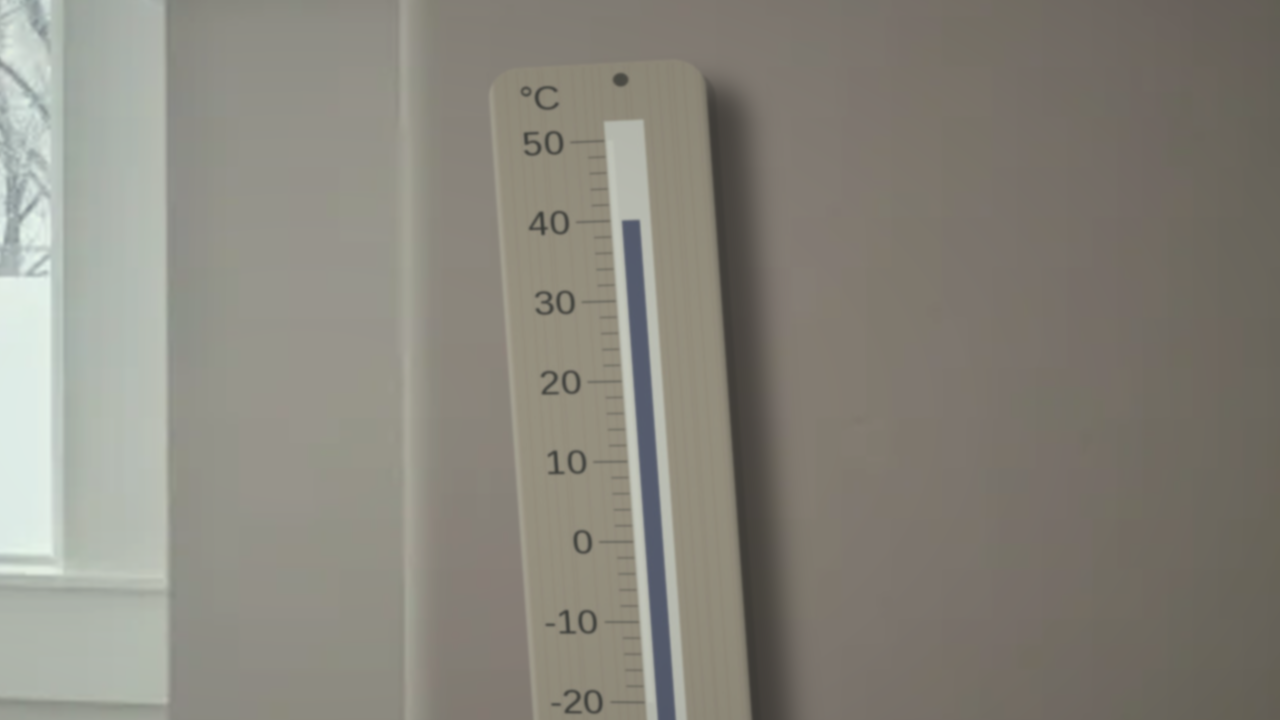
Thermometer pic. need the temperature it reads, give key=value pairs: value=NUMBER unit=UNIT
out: value=40 unit=°C
